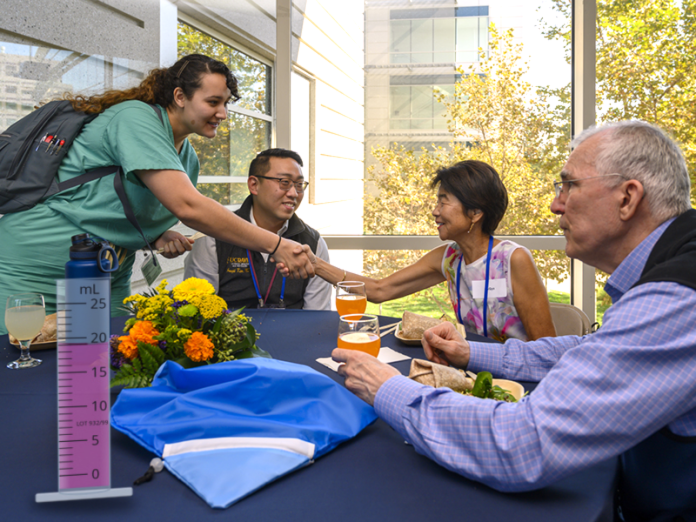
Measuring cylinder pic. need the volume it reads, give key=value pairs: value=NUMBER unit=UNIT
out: value=19 unit=mL
